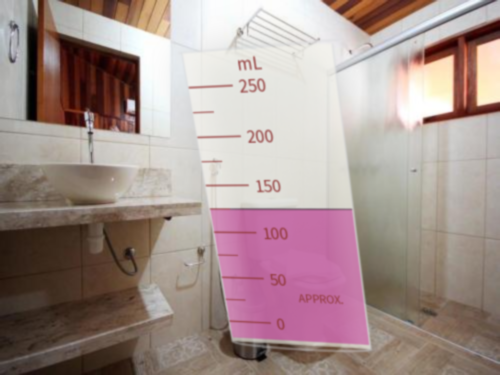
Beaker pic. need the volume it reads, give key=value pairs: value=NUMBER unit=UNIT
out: value=125 unit=mL
